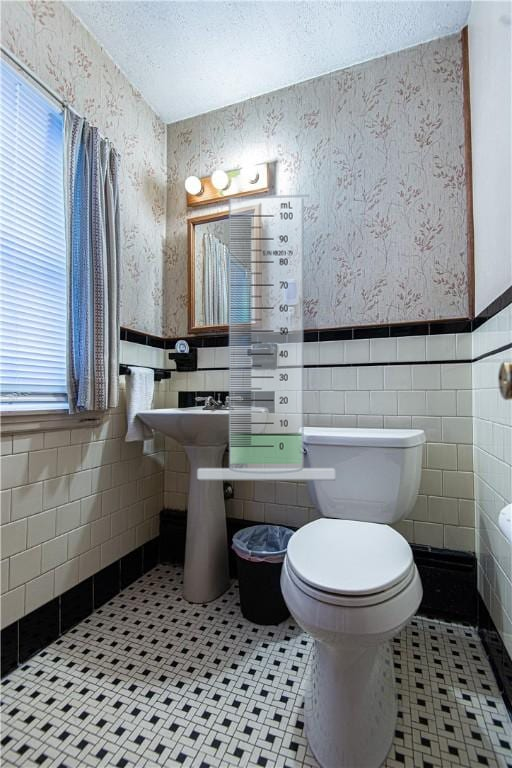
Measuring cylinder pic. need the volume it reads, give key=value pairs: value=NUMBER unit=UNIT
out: value=5 unit=mL
